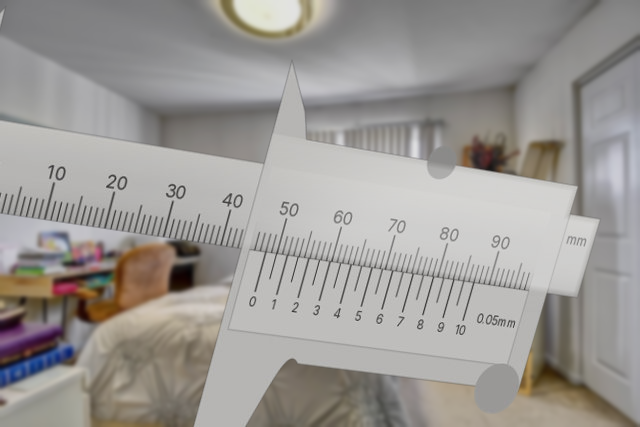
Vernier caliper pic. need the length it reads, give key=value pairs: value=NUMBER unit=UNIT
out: value=48.0 unit=mm
